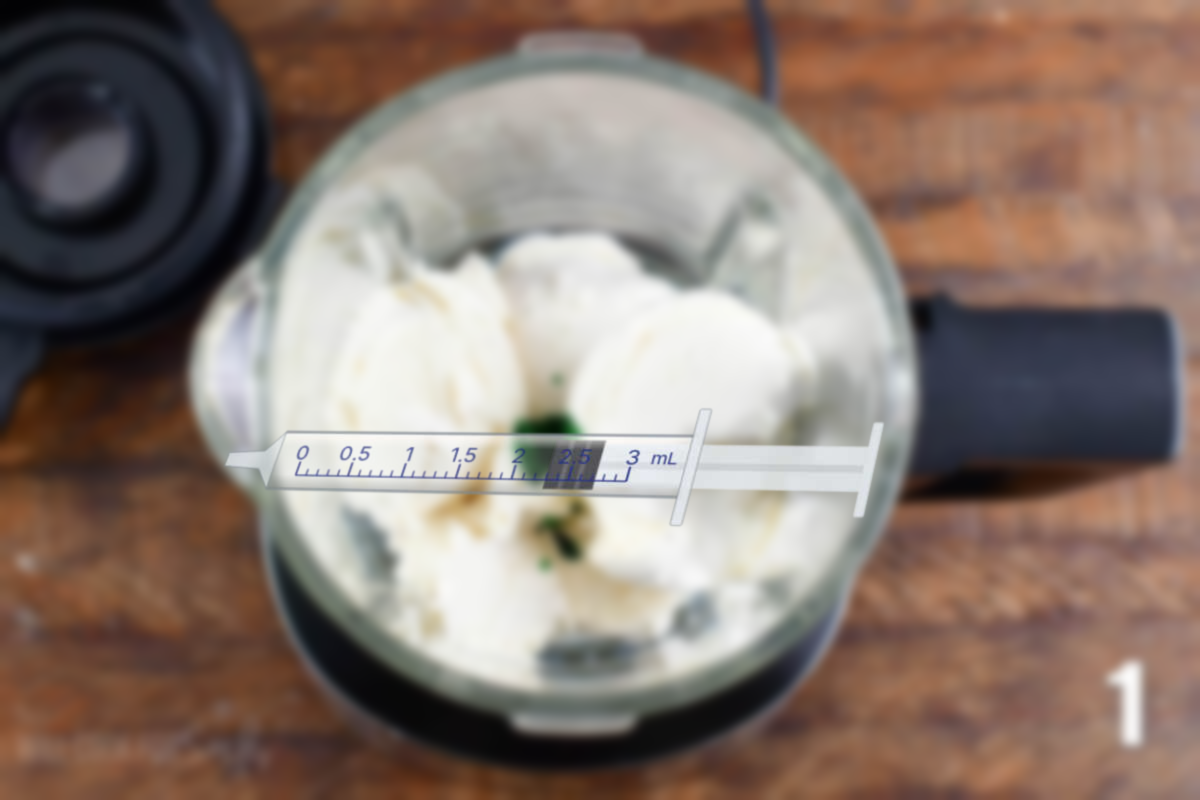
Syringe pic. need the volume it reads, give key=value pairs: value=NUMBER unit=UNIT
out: value=2.3 unit=mL
